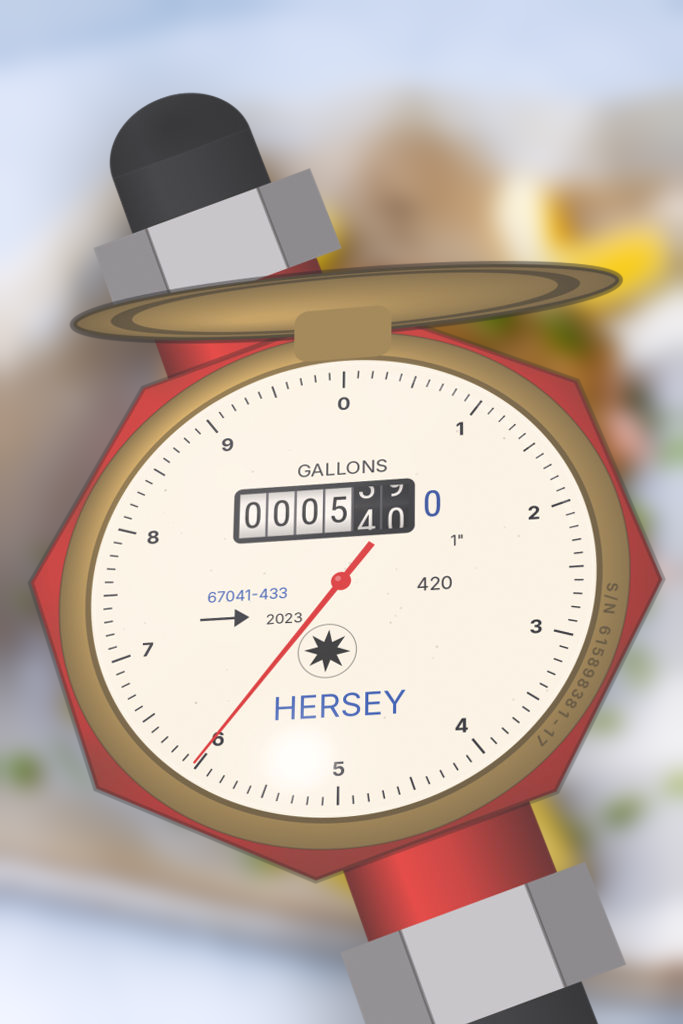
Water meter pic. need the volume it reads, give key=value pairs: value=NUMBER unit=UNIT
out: value=5396.0 unit=gal
